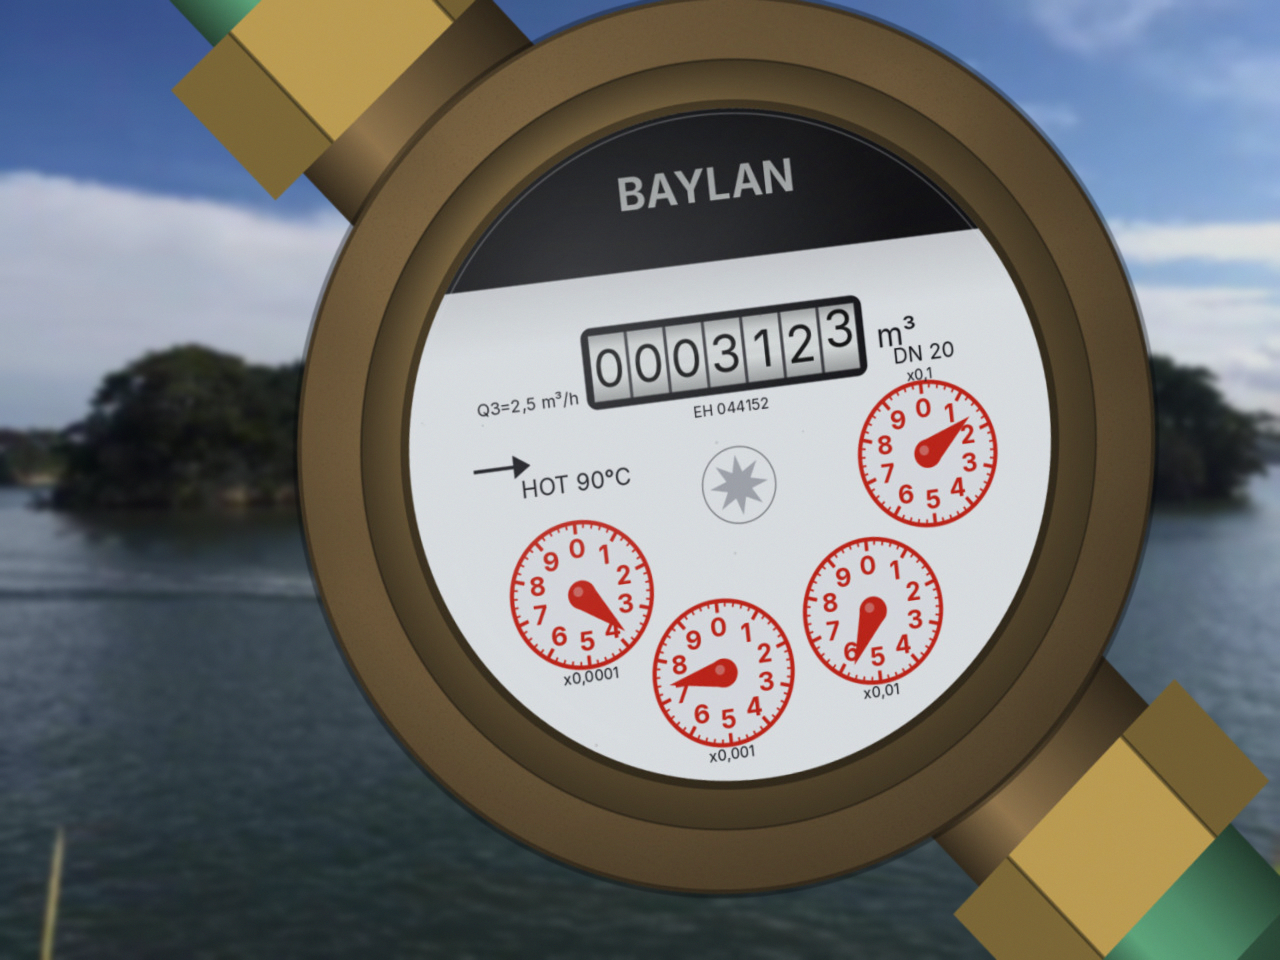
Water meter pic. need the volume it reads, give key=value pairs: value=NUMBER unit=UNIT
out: value=3123.1573 unit=m³
